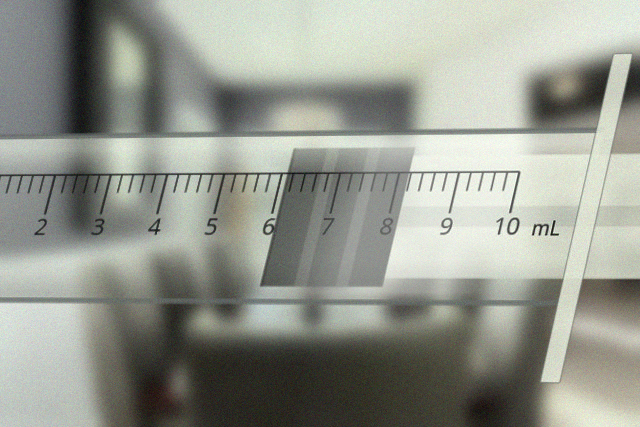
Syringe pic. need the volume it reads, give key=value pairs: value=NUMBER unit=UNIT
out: value=6.1 unit=mL
